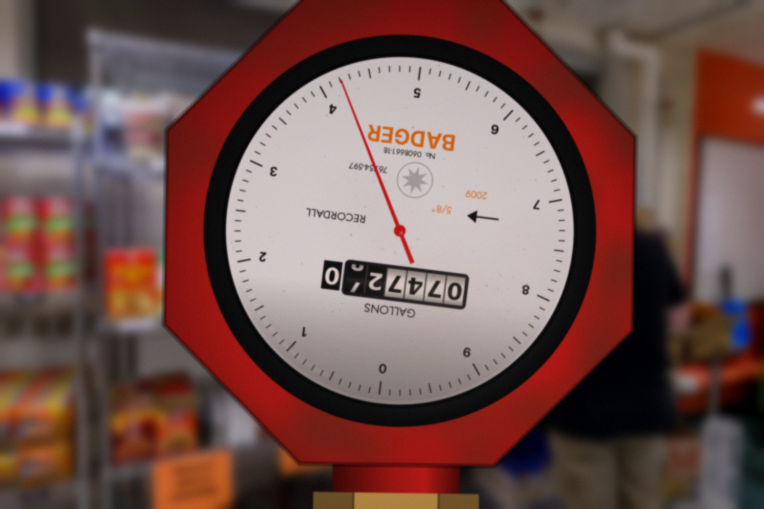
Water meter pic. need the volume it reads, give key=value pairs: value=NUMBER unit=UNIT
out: value=747274.2 unit=gal
